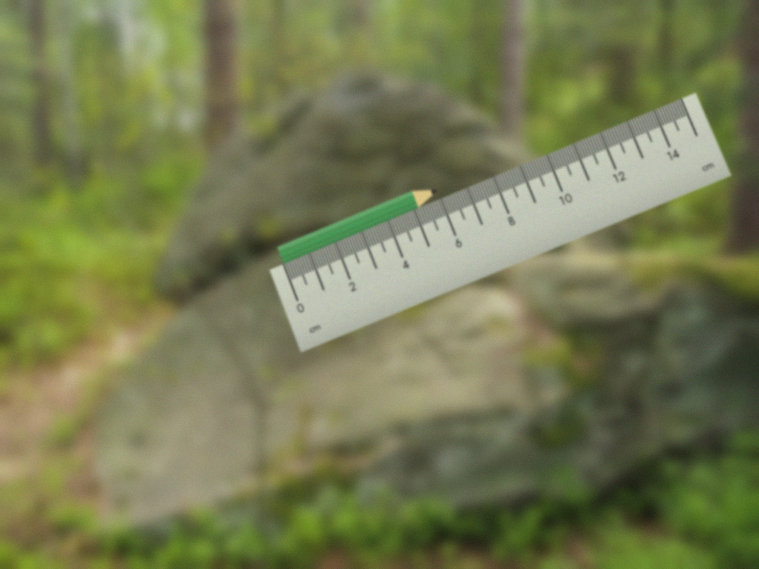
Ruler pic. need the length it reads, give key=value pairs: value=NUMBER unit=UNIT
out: value=6 unit=cm
